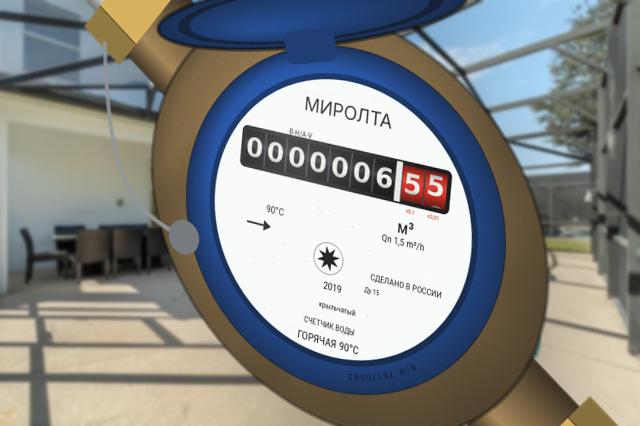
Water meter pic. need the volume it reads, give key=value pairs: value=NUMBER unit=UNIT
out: value=6.55 unit=m³
